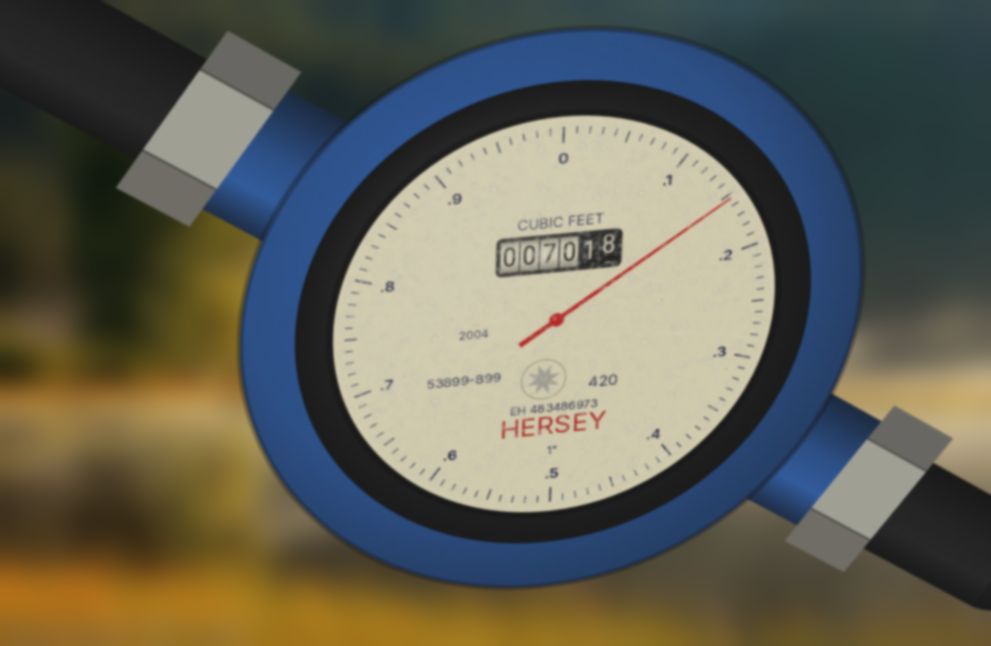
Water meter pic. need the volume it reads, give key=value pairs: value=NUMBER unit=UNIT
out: value=7018.15 unit=ft³
